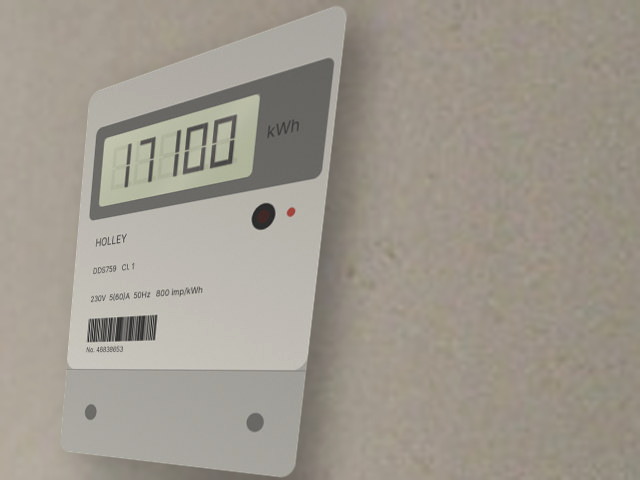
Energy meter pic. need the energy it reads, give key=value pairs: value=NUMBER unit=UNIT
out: value=17100 unit=kWh
